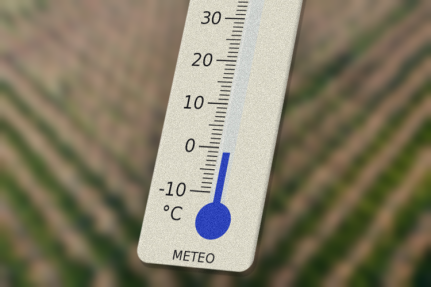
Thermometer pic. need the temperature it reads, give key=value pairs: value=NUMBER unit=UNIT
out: value=-1 unit=°C
